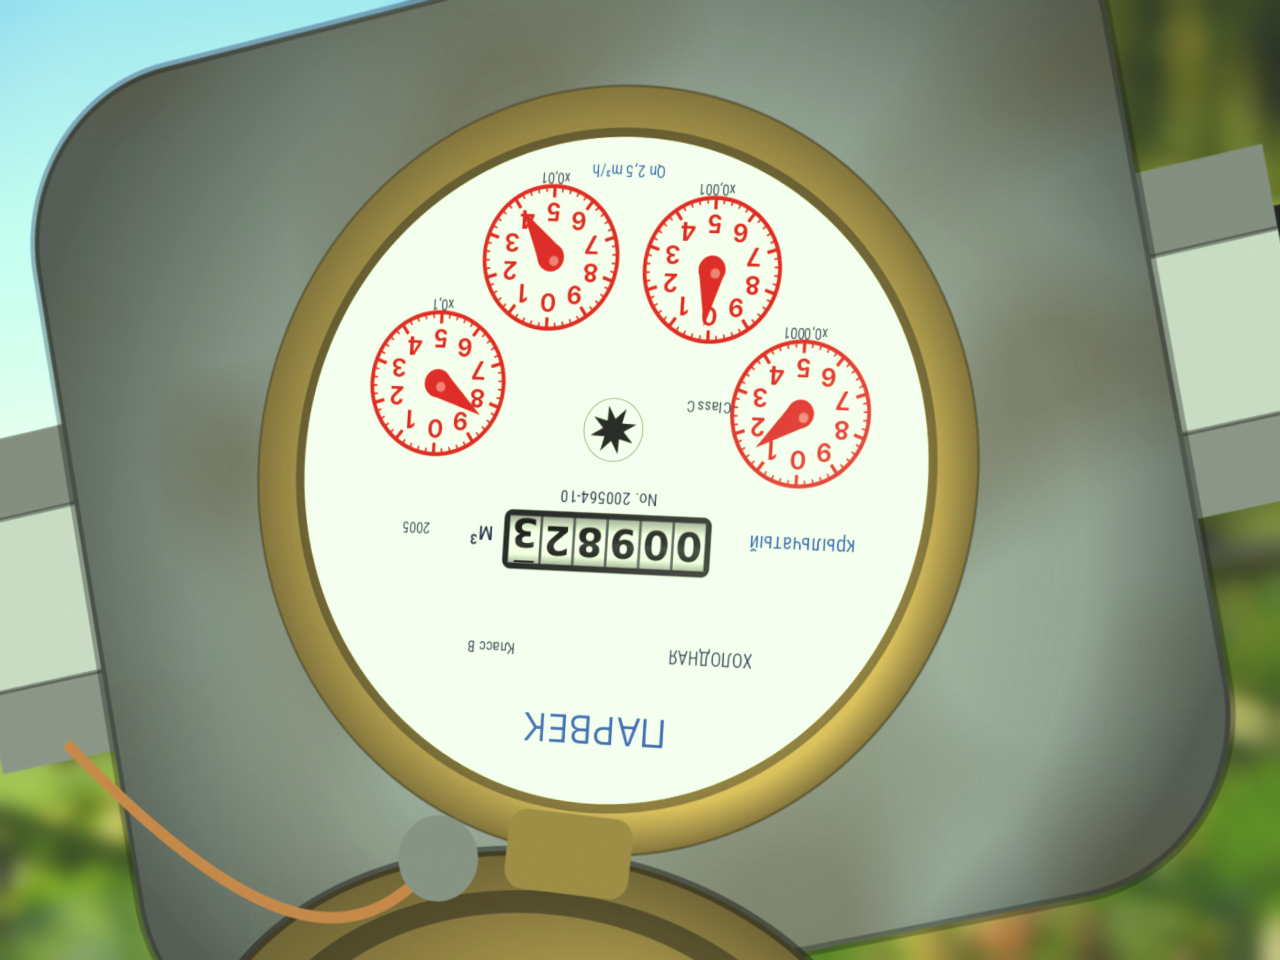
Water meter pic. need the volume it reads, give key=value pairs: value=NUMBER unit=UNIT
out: value=9822.8401 unit=m³
